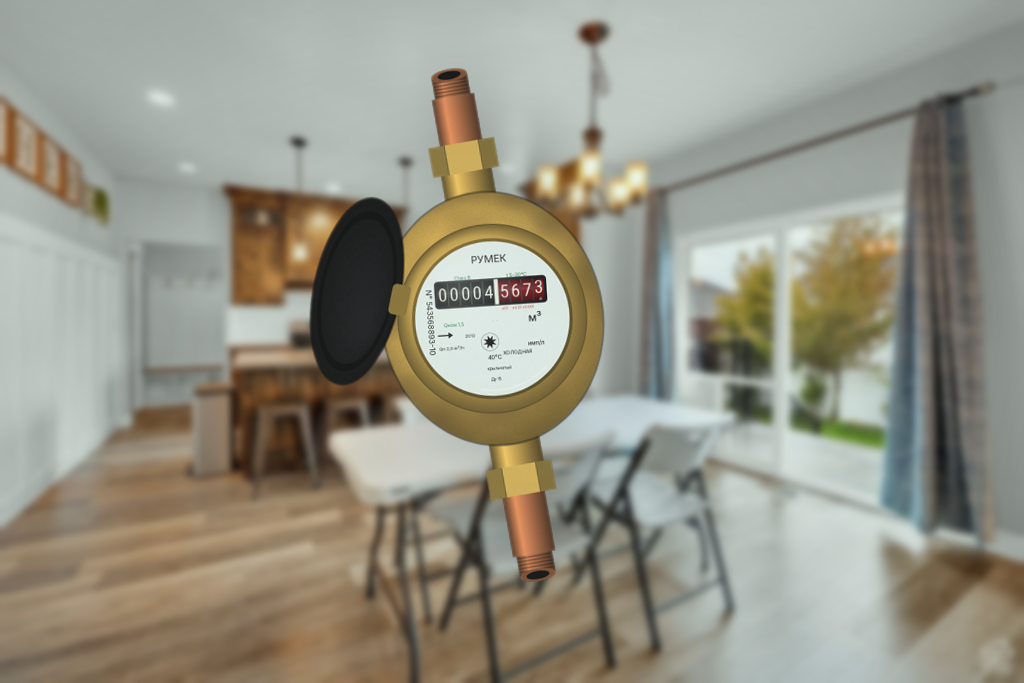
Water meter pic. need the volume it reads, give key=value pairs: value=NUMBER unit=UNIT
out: value=4.5673 unit=m³
